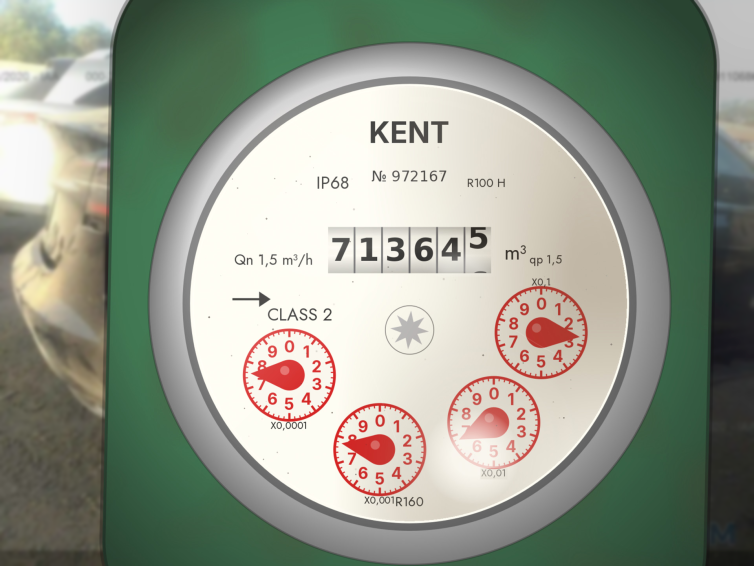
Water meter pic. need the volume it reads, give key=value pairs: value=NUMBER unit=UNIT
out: value=713645.2677 unit=m³
